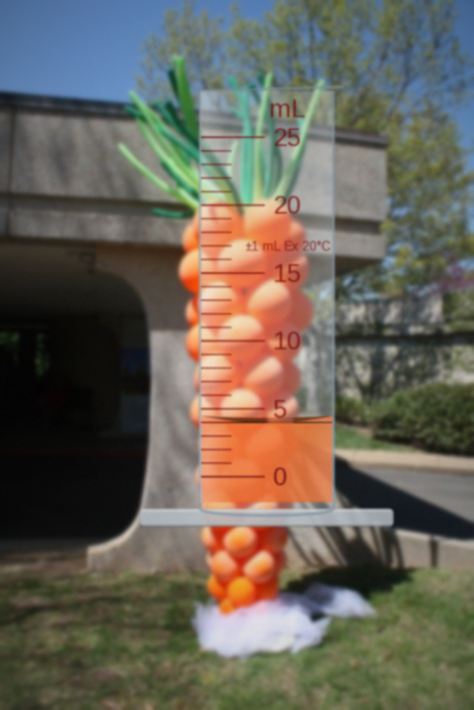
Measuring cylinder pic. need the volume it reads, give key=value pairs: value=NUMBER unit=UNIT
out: value=4 unit=mL
